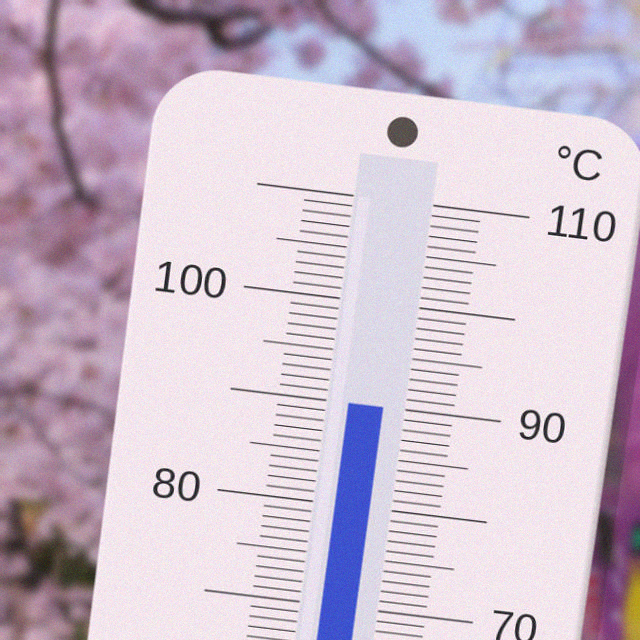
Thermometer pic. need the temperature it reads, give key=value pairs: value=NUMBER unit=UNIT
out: value=90 unit=°C
